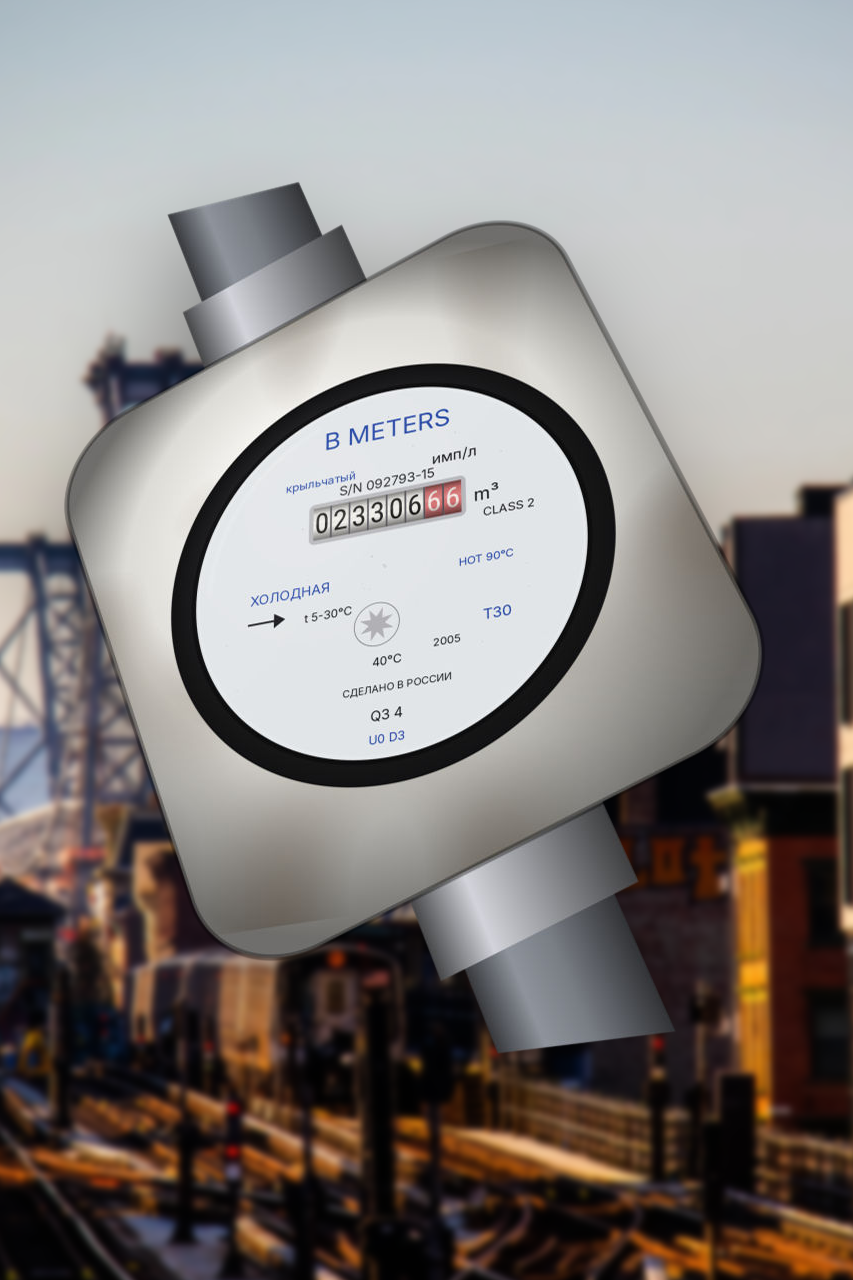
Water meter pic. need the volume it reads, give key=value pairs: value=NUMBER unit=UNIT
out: value=23306.66 unit=m³
